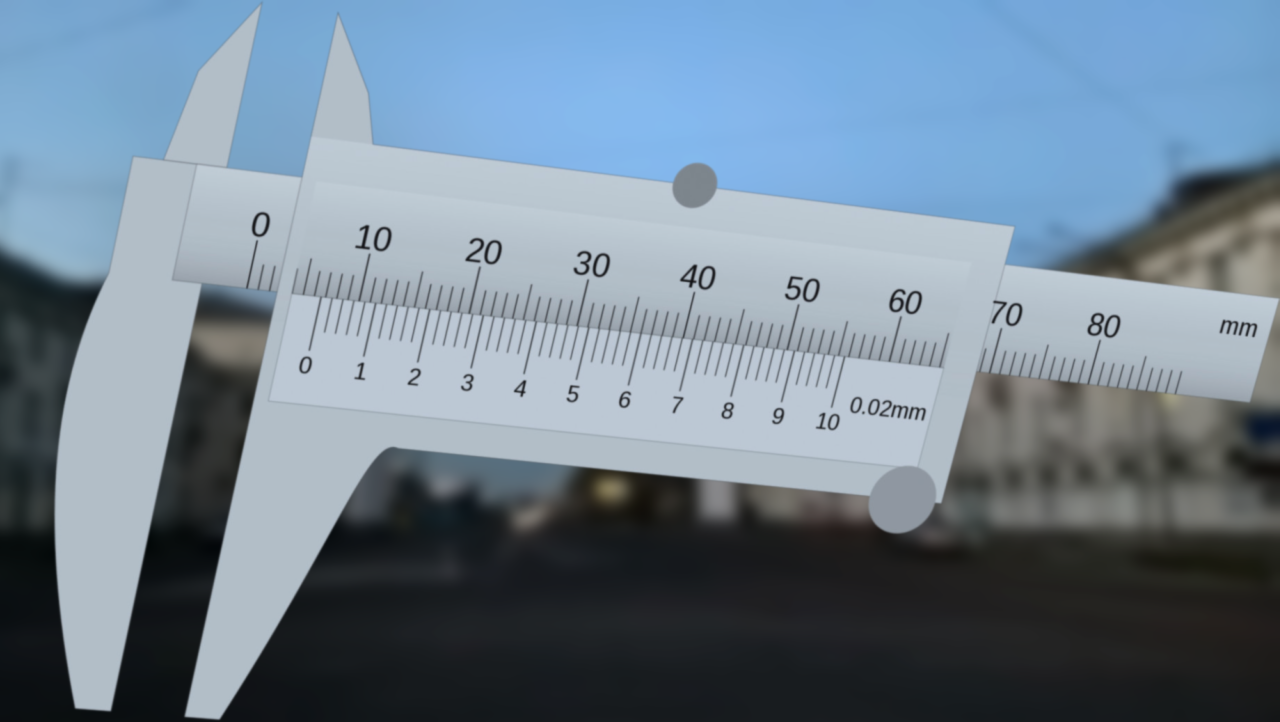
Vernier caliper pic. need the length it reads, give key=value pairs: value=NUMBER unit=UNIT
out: value=6.6 unit=mm
